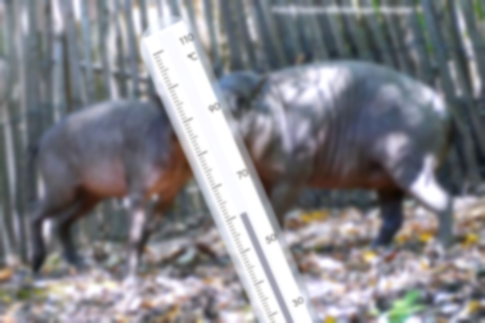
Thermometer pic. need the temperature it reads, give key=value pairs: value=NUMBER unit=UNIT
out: value=60 unit=°C
